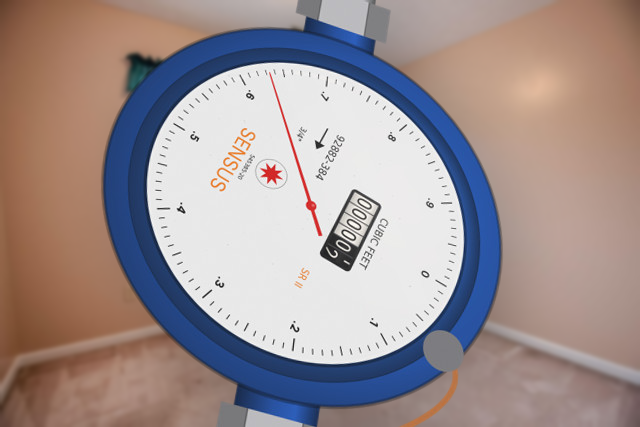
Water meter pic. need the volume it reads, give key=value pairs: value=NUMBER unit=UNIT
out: value=1.63 unit=ft³
